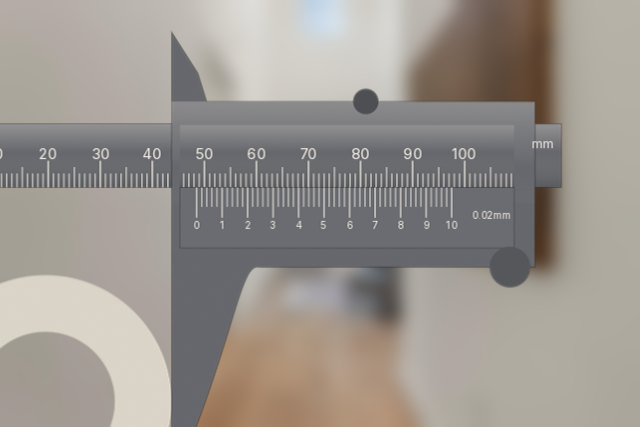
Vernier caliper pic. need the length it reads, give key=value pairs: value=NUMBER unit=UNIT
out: value=48.5 unit=mm
